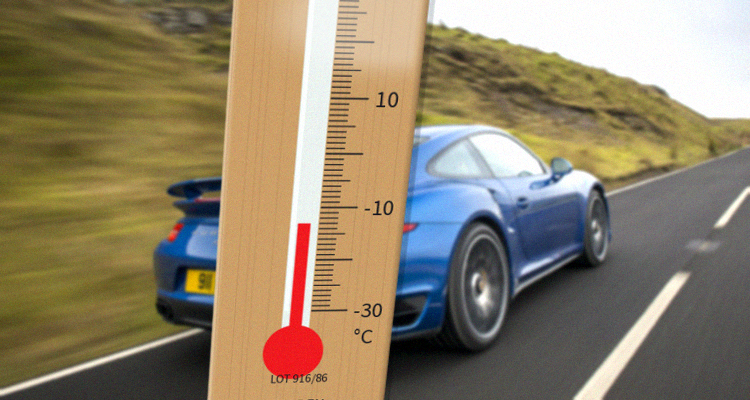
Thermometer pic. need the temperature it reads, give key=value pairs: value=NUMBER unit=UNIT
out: value=-13 unit=°C
